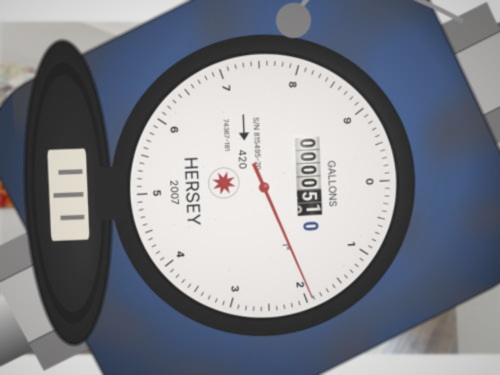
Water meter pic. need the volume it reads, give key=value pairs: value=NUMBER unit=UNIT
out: value=511.9 unit=gal
